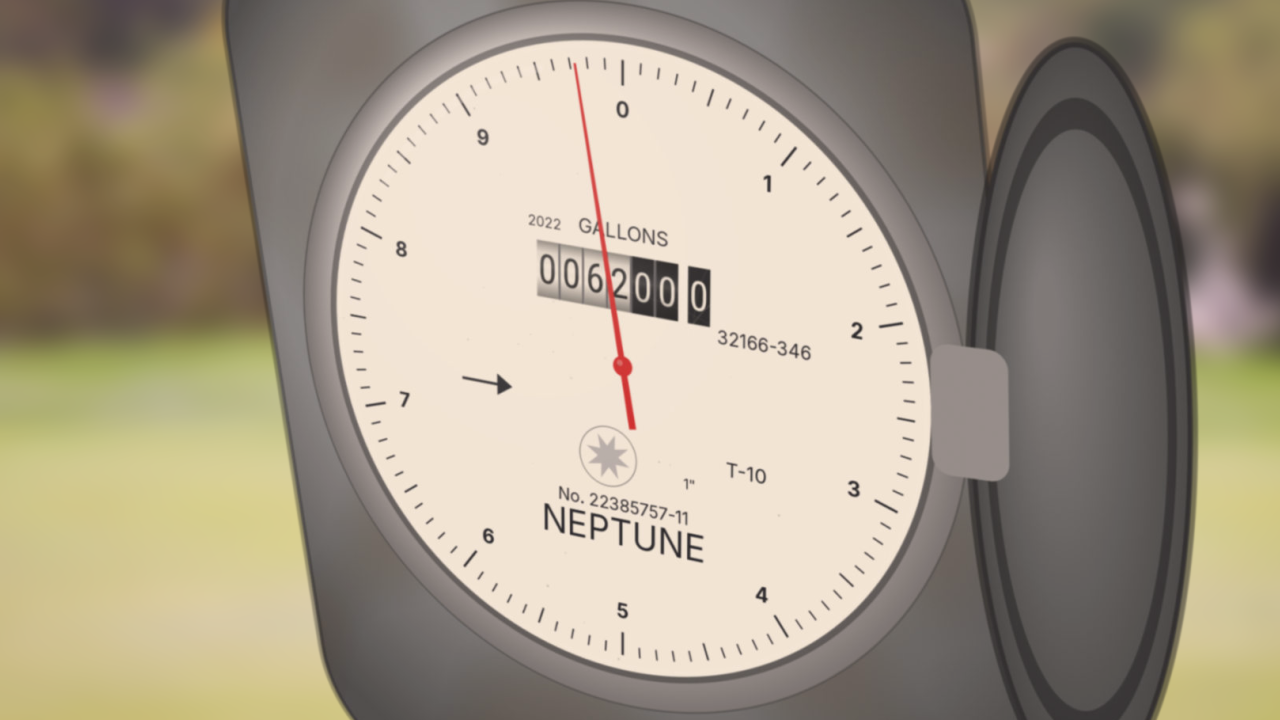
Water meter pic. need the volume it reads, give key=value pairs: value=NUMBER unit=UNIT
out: value=61999.7 unit=gal
